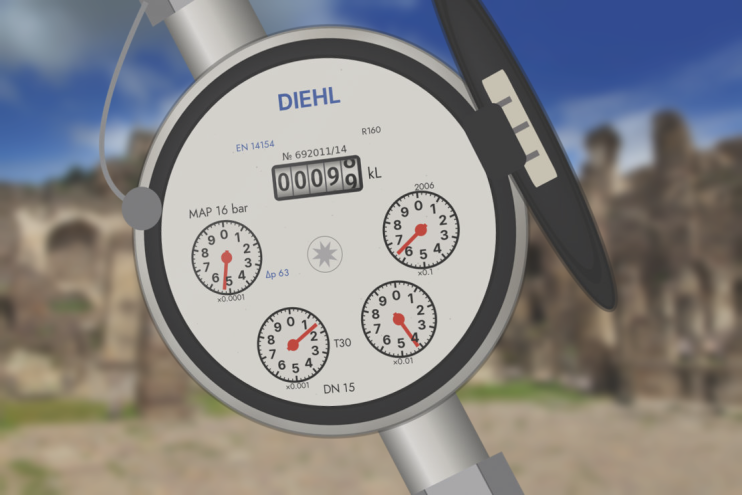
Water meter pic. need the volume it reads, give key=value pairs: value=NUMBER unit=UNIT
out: value=98.6415 unit=kL
